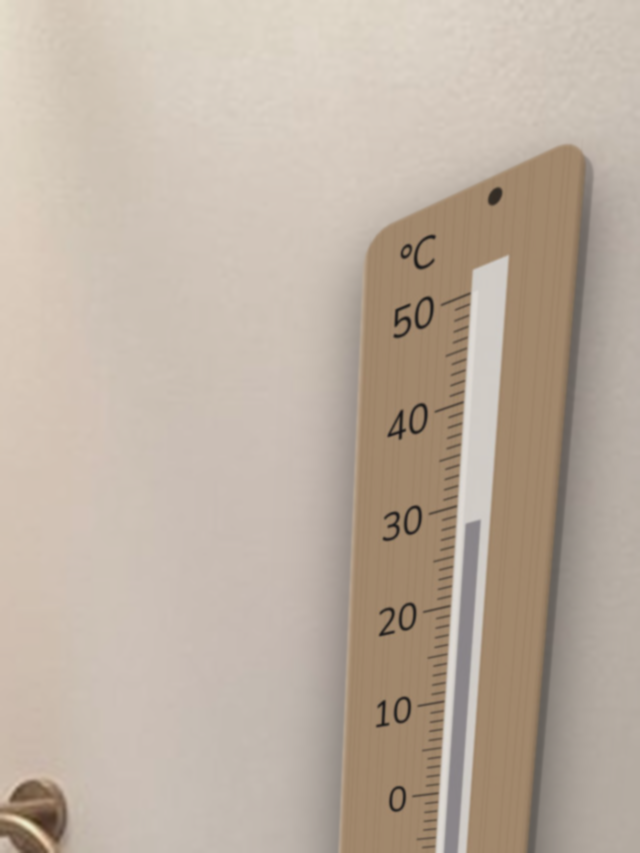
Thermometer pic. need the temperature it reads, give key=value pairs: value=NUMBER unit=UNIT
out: value=28 unit=°C
